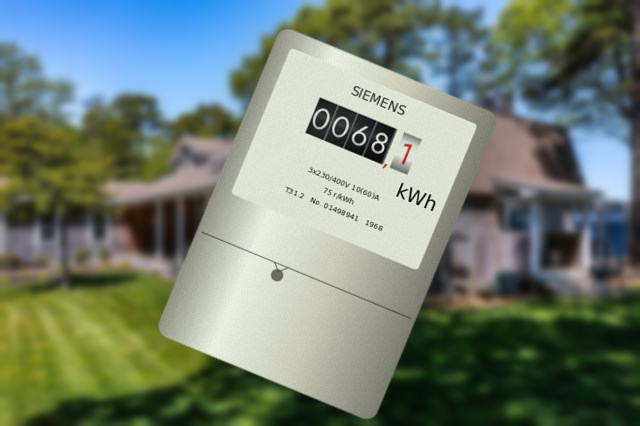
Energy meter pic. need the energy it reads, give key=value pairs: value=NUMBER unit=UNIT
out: value=68.1 unit=kWh
